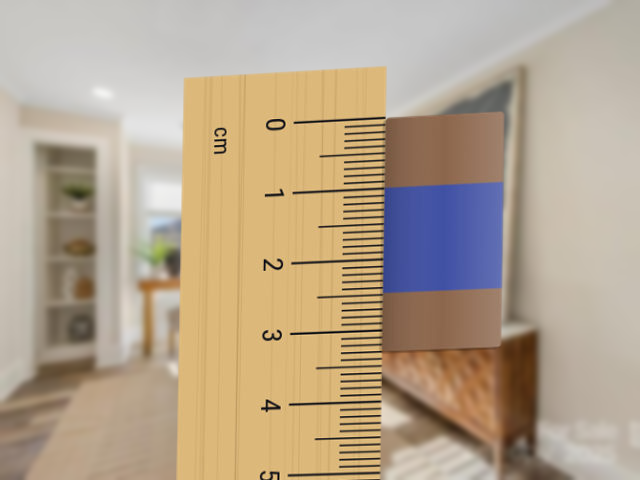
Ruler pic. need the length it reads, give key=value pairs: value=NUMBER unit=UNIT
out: value=3.3 unit=cm
